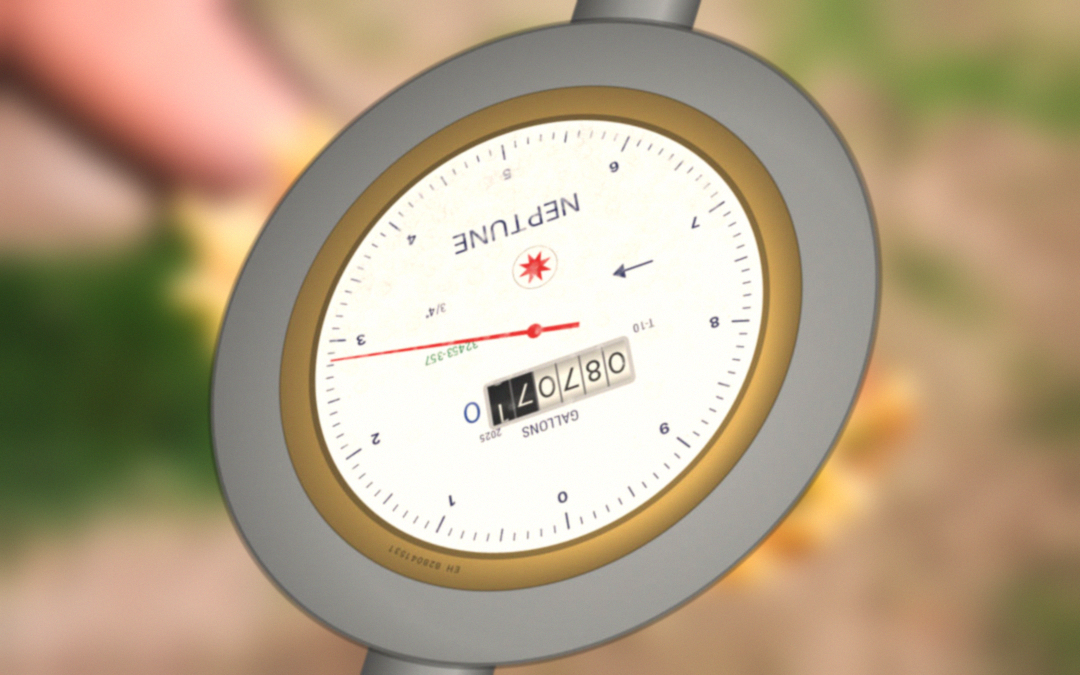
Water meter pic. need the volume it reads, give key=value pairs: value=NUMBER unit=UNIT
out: value=870712.8 unit=gal
